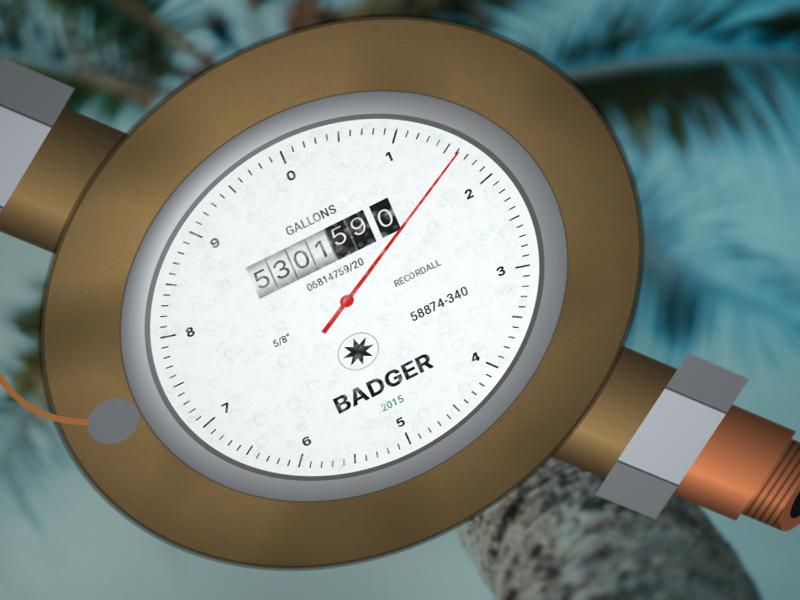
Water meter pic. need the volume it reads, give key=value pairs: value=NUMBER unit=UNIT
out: value=5301591.6 unit=gal
